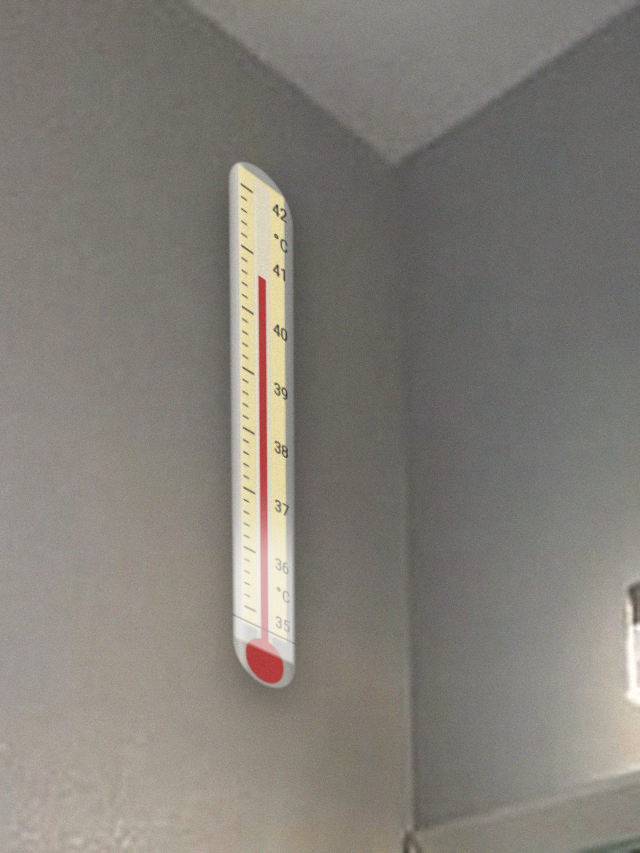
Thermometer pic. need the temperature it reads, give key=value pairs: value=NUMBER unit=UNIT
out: value=40.7 unit=°C
